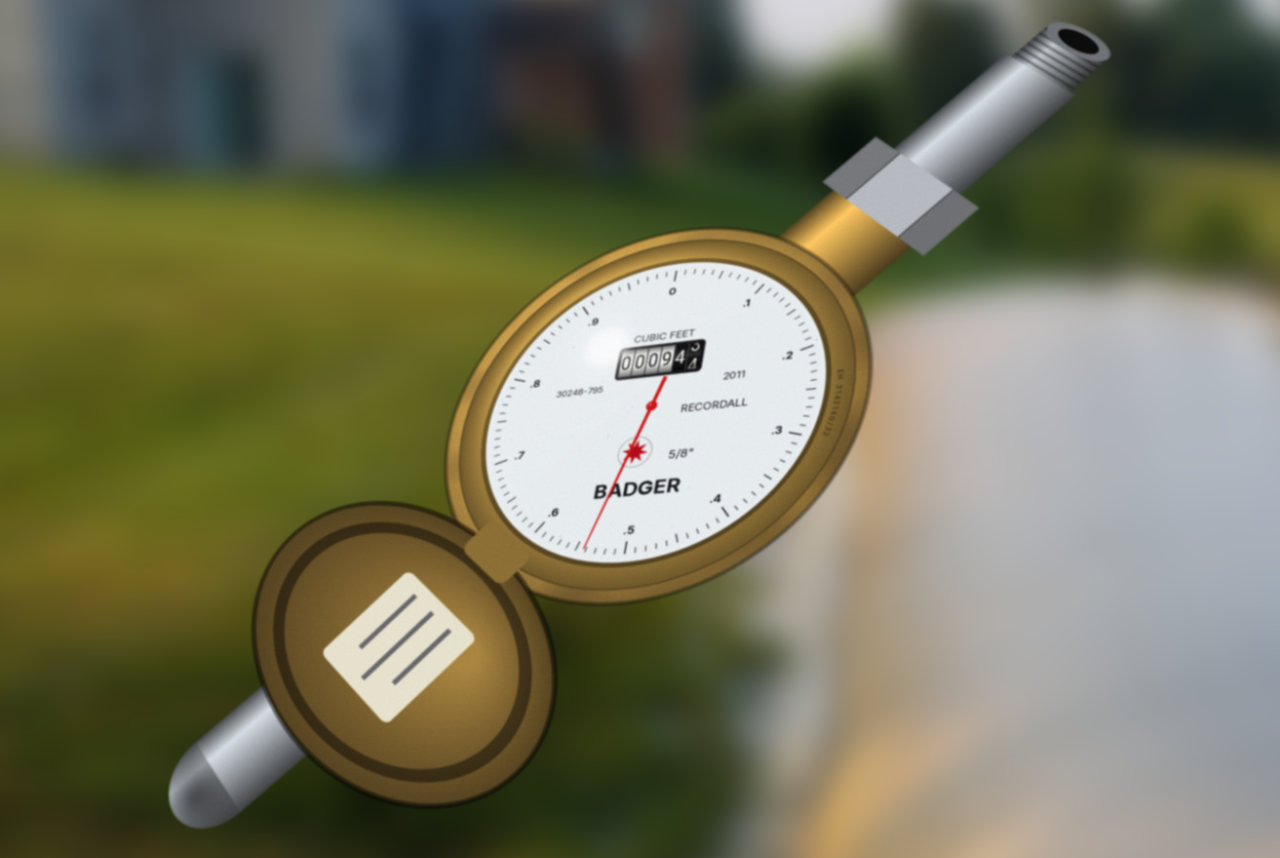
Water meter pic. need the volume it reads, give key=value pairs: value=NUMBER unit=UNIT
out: value=943.54 unit=ft³
